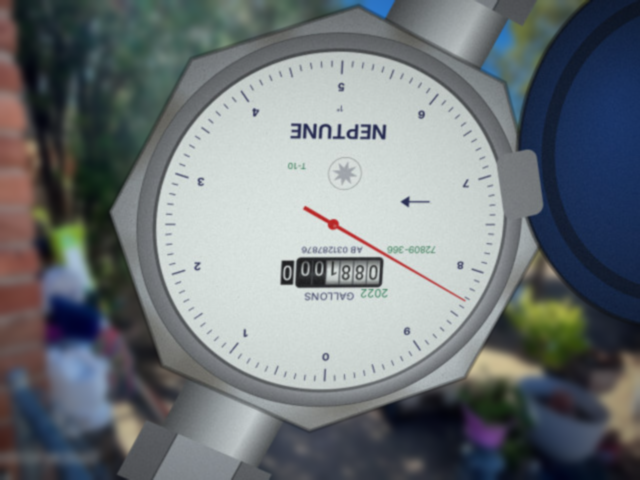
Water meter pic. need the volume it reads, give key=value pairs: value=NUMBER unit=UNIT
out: value=880998.3 unit=gal
